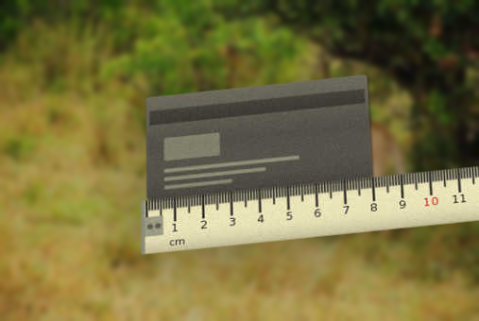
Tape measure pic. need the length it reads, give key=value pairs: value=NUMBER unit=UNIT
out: value=8 unit=cm
